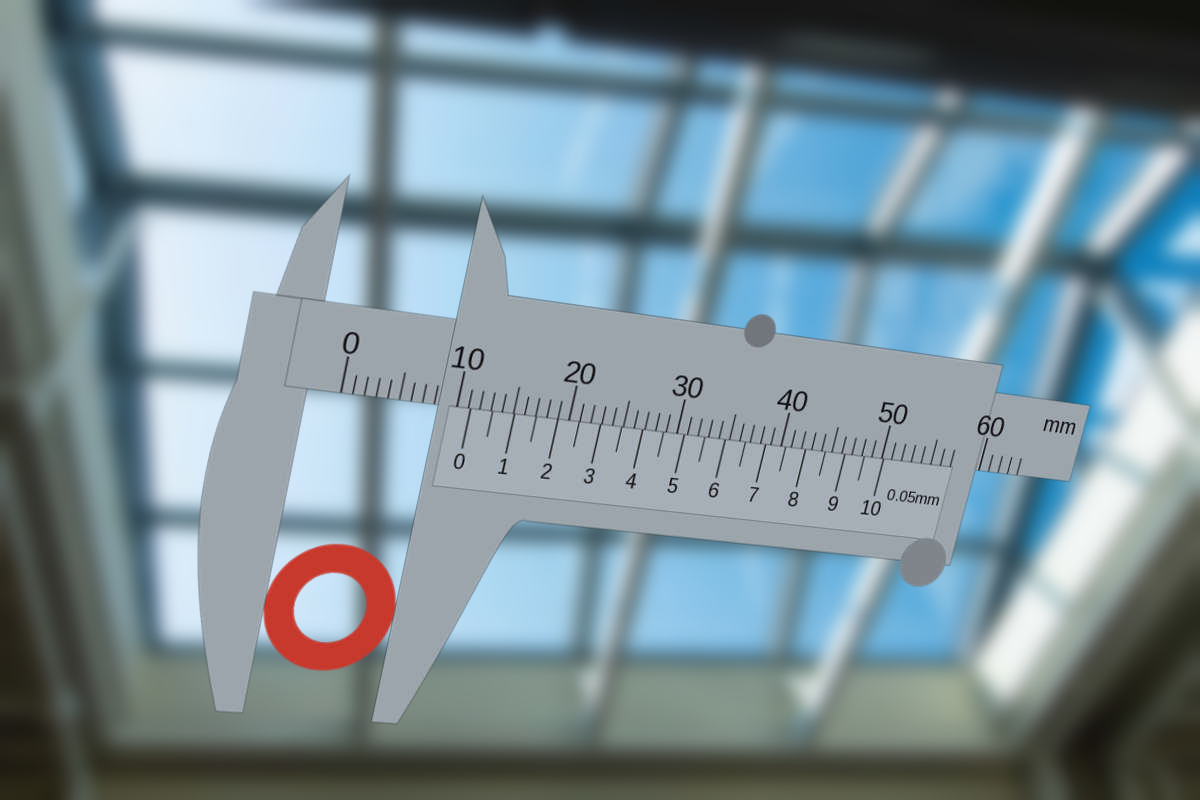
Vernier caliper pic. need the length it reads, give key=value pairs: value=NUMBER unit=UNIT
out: value=11.2 unit=mm
